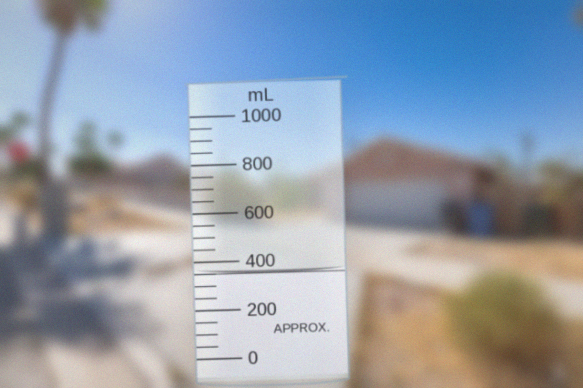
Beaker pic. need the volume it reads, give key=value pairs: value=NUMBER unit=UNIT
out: value=350 unit=mL
